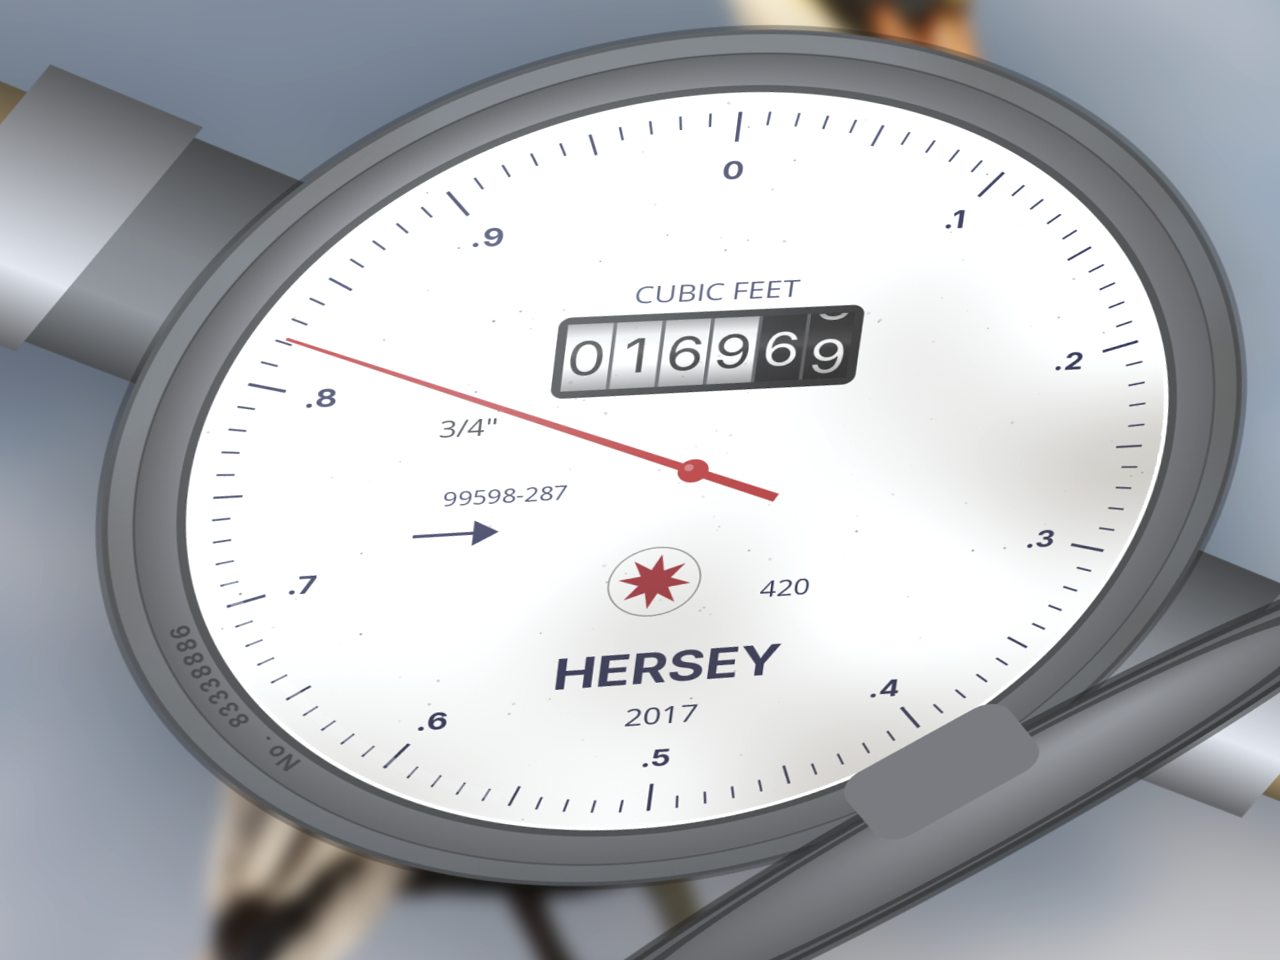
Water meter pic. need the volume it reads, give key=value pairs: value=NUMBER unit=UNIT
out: value=16968.82 unit=ft³
